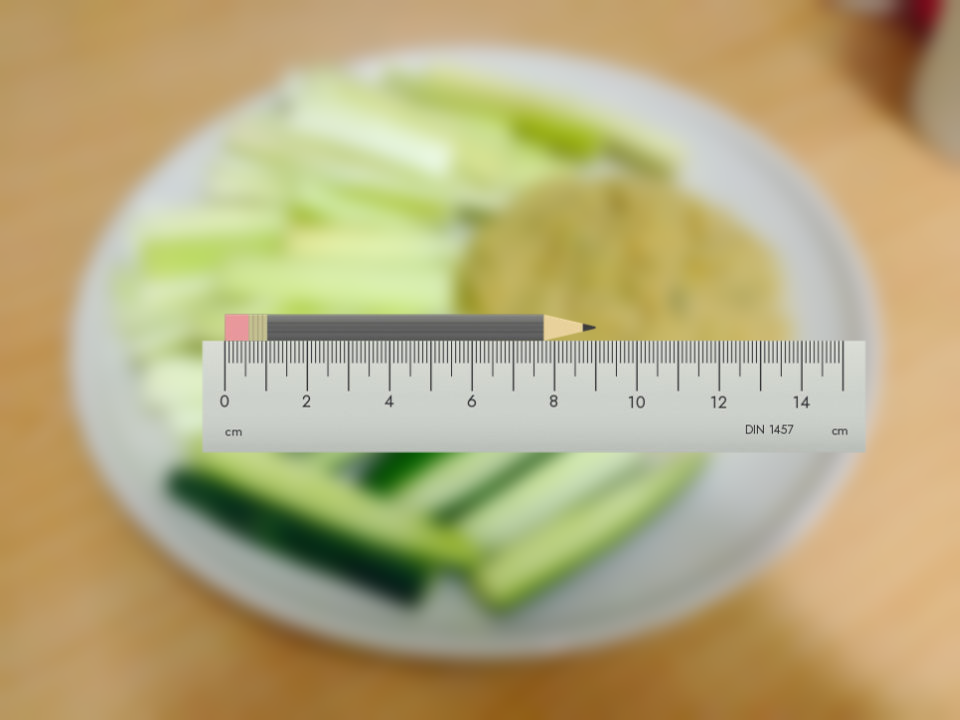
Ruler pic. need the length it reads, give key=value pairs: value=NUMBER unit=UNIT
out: value=9 unit=cm
